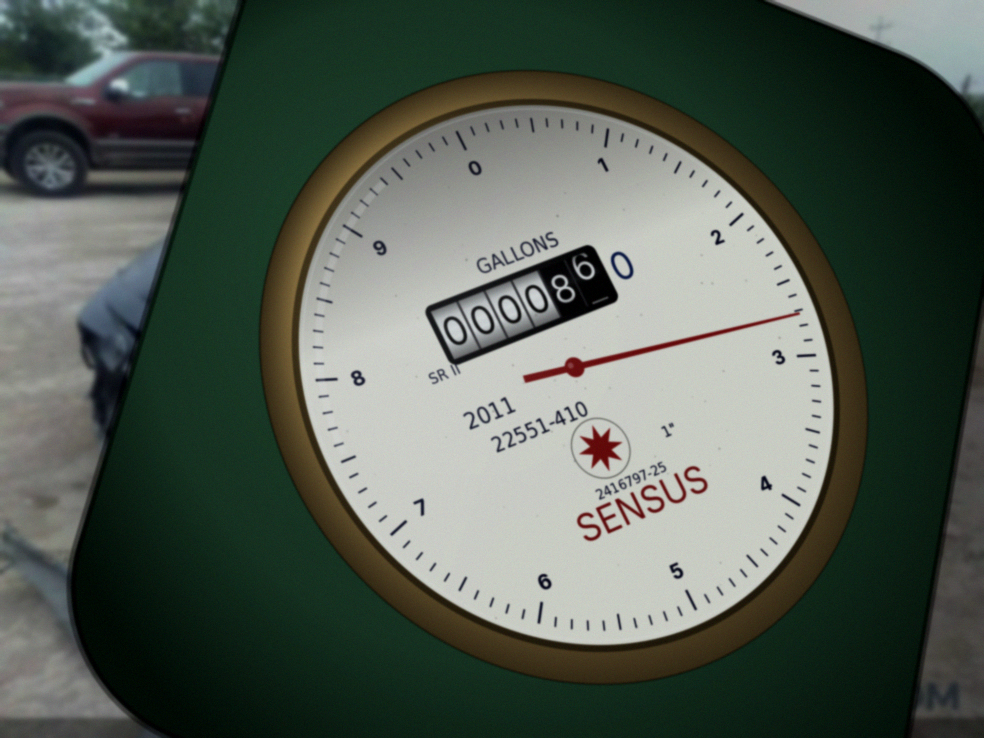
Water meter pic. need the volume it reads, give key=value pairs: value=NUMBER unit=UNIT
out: value=862.7 unit=gal
